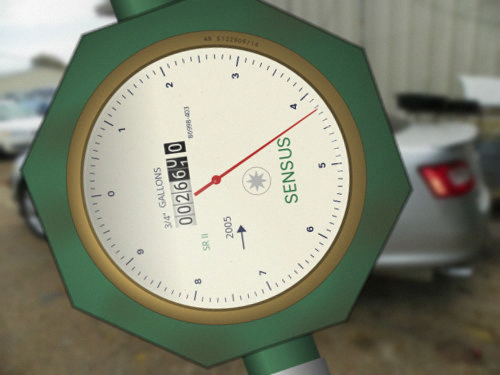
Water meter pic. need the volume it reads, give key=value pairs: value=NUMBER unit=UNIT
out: value=26604.2 unit=gal
